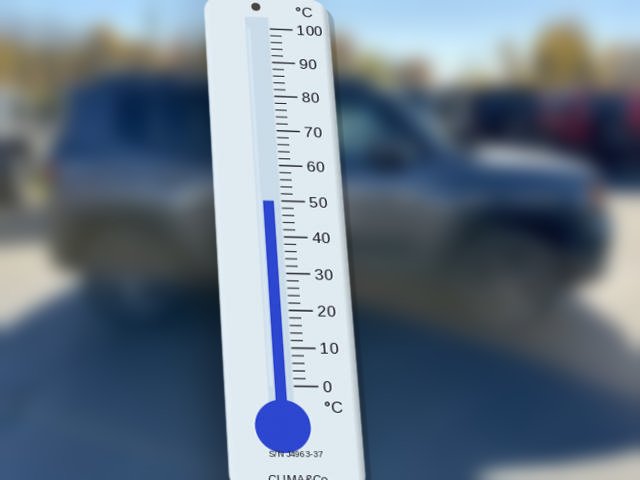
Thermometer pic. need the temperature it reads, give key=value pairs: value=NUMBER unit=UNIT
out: value=50 unit=°C
